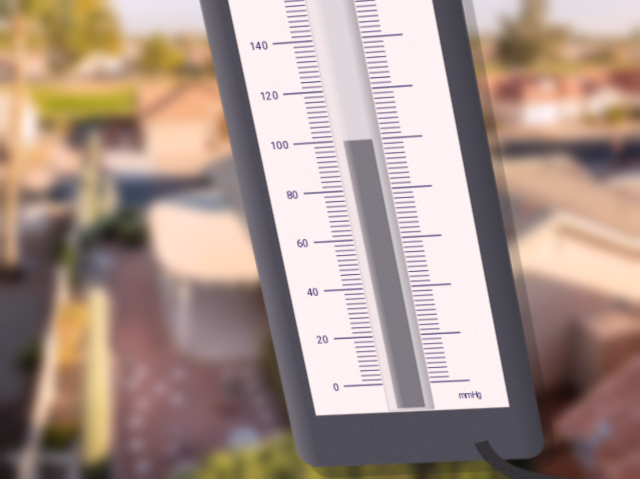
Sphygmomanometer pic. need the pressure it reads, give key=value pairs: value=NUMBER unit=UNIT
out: value=100 unit=mmHg
